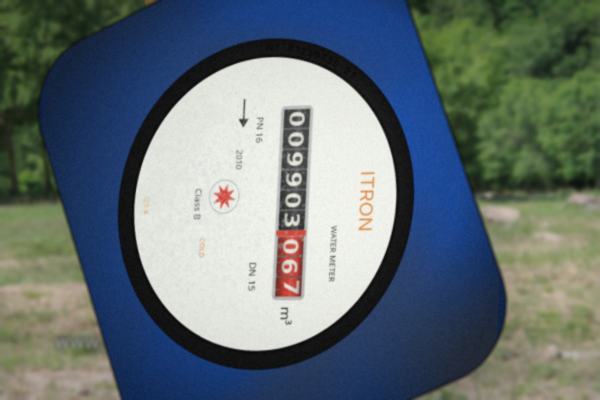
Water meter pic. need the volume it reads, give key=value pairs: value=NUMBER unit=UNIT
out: value=9903.067 unit=m³
